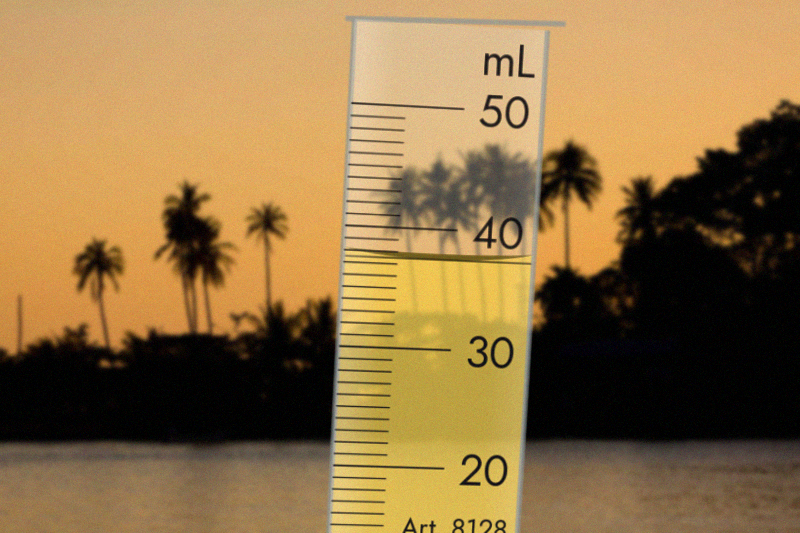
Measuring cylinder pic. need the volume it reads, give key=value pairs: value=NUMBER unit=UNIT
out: value=37.5 unit=mL
